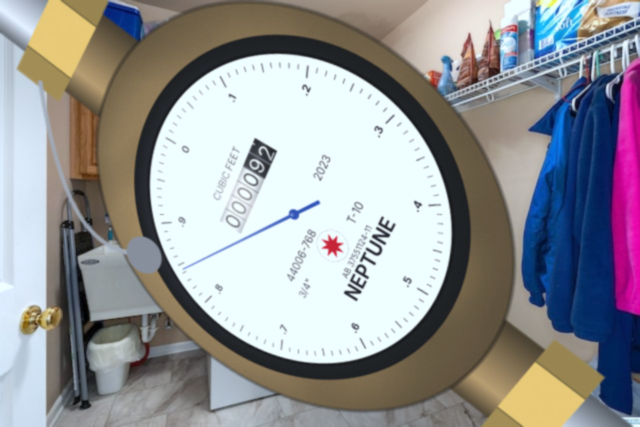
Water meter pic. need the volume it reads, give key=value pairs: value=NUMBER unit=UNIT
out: value=91.84 unit=ft³
